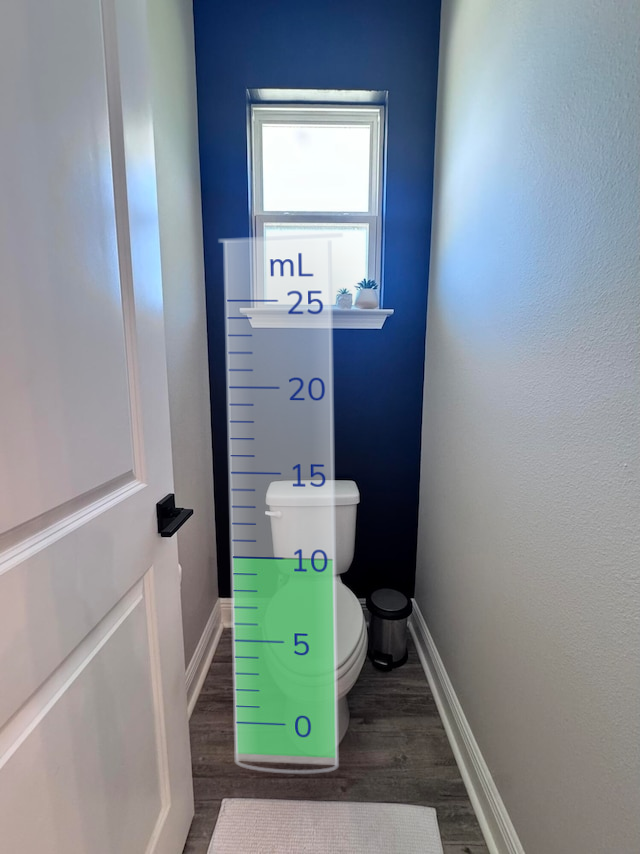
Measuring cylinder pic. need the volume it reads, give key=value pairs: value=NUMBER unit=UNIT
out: value=10 unit=mL
